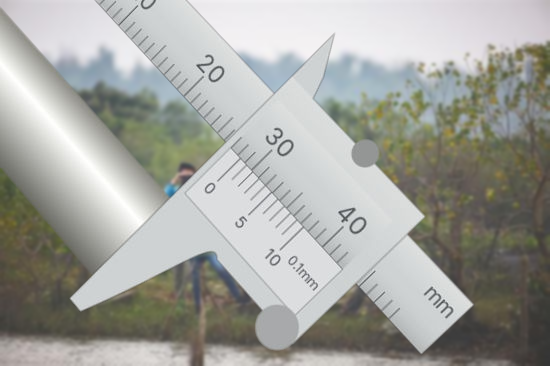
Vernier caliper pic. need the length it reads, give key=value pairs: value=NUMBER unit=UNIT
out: value=28.4 unit=mm
